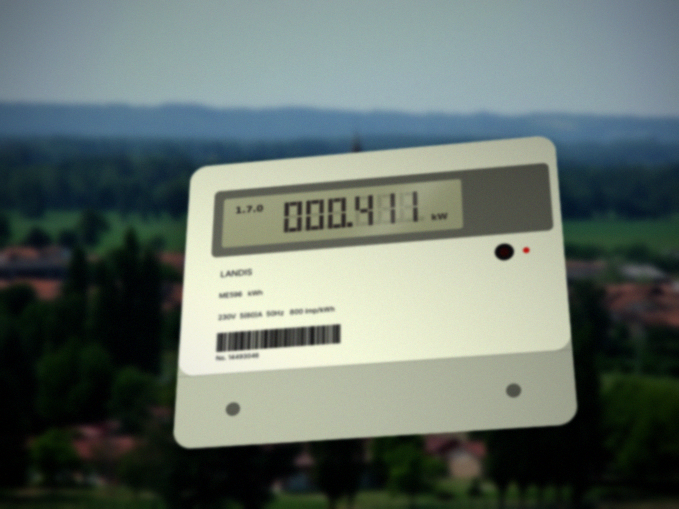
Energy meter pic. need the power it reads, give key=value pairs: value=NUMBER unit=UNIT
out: value=0.411 unit=kW
